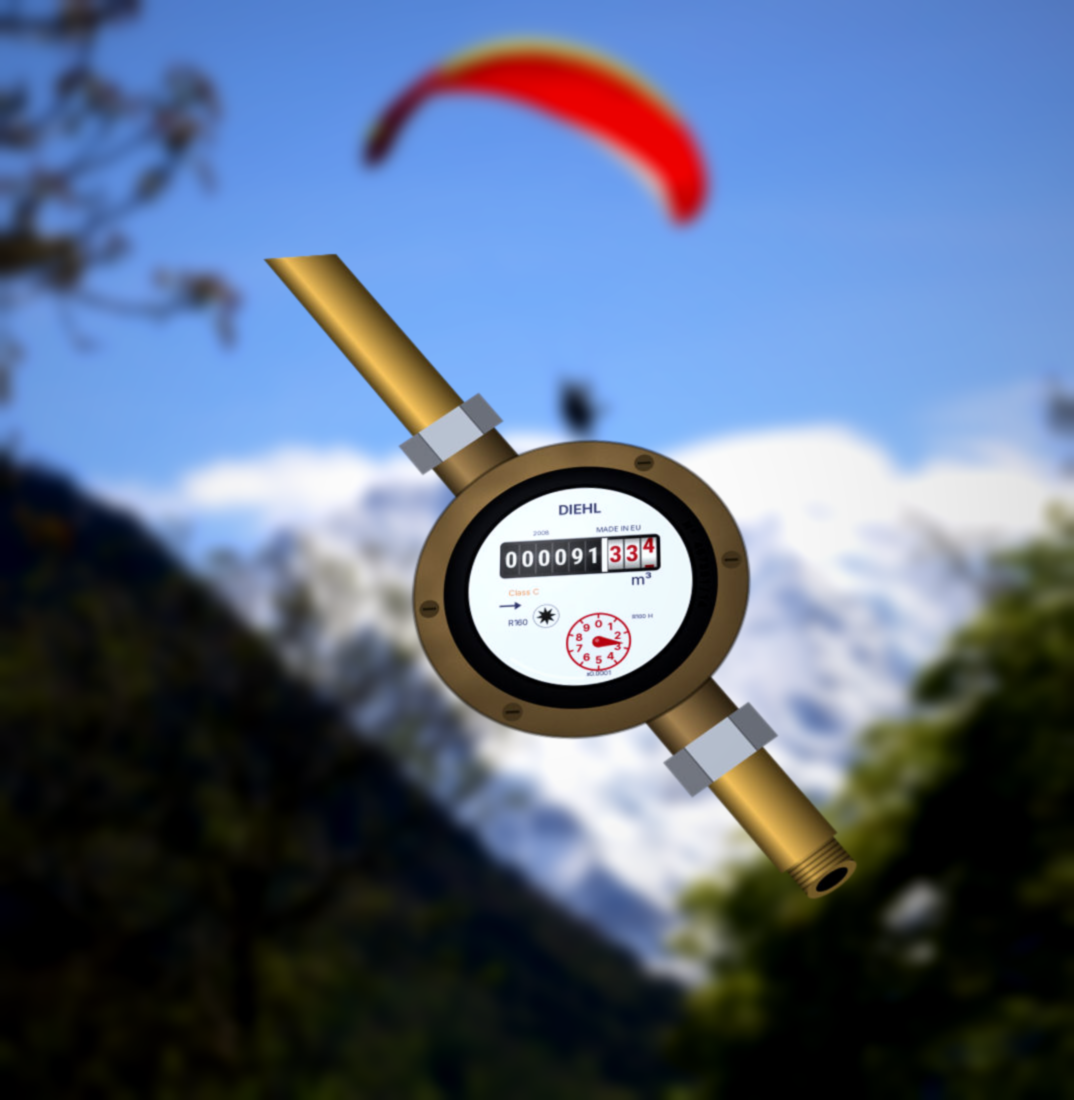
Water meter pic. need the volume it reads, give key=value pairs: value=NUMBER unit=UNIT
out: value=91.3342 unit=m³
